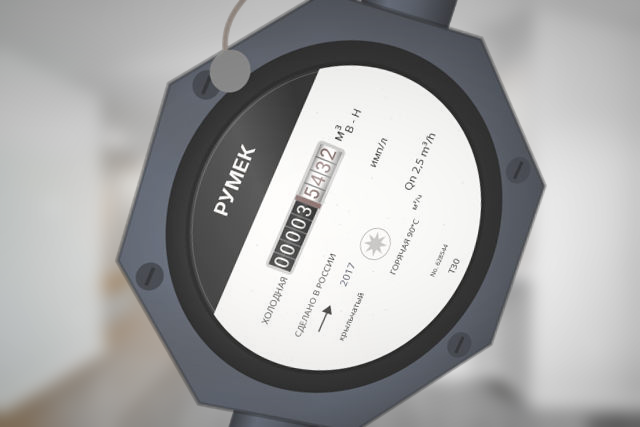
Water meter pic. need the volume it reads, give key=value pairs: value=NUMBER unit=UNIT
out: value=3.5432 unit=m³
